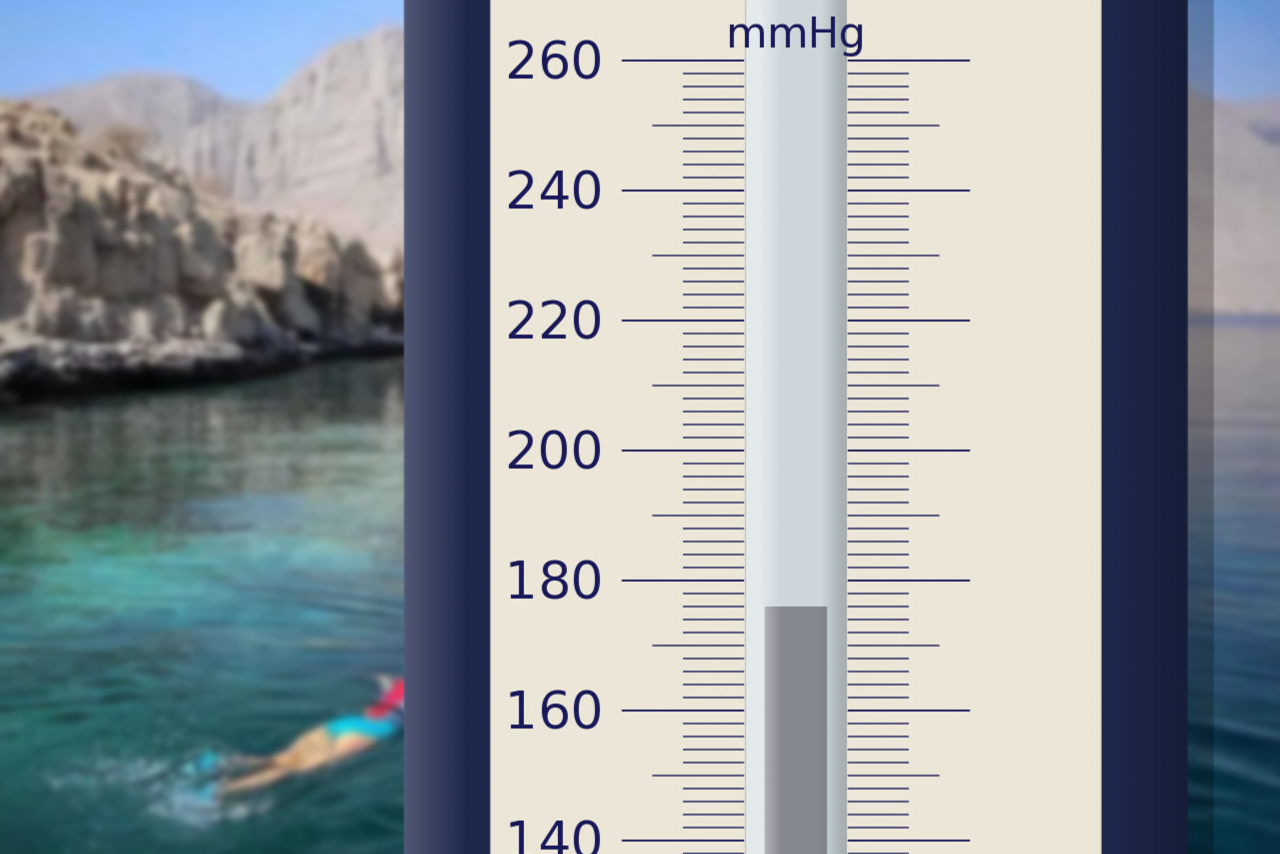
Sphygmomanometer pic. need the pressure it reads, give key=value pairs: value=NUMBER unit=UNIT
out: value=176 unit=mmHg
